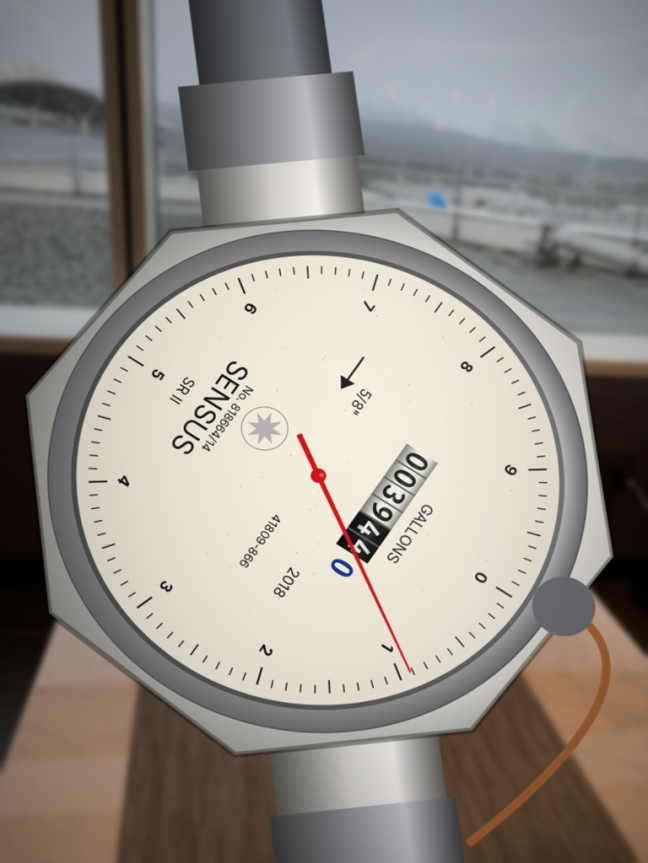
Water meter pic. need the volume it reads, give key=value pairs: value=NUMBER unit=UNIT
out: value=39440.9 unit=gal
